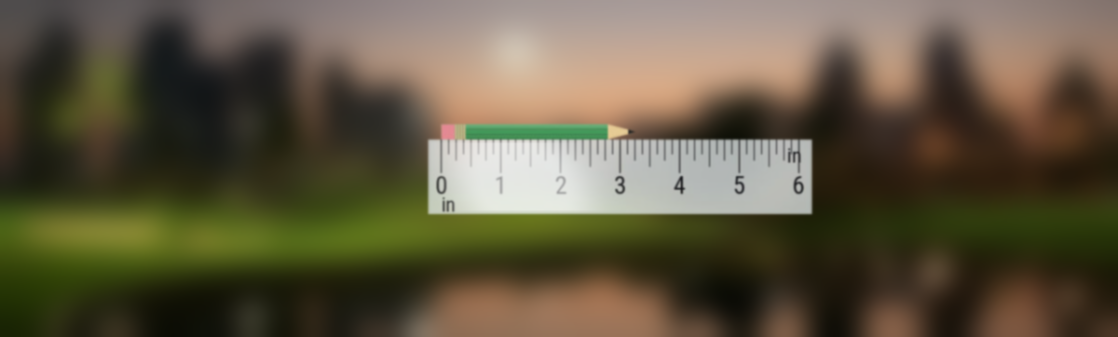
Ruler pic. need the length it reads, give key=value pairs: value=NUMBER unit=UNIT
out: value=3.25 unit=in
